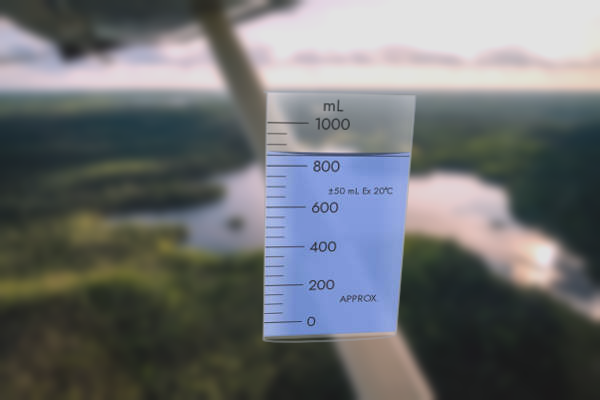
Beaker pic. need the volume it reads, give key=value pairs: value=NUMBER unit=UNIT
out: value=850 unit=mL
